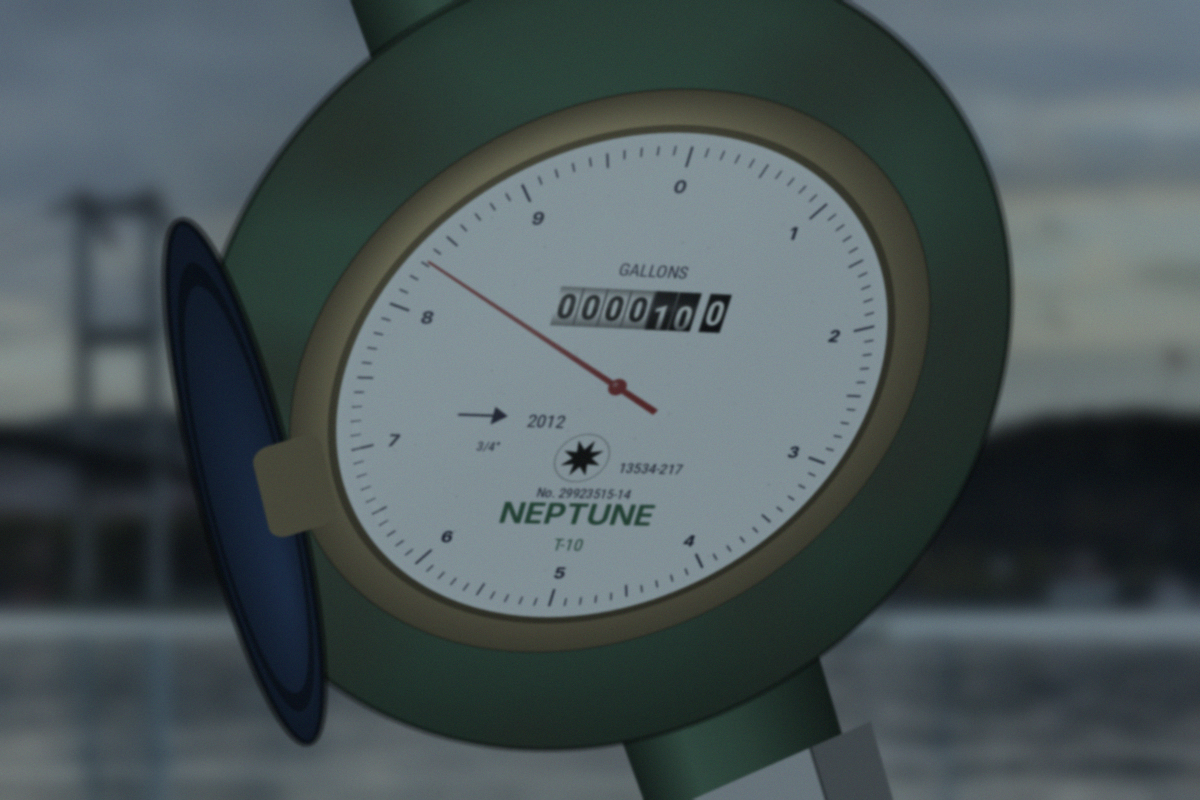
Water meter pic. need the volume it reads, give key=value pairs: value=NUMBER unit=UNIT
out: value=98.3 unit=gal
